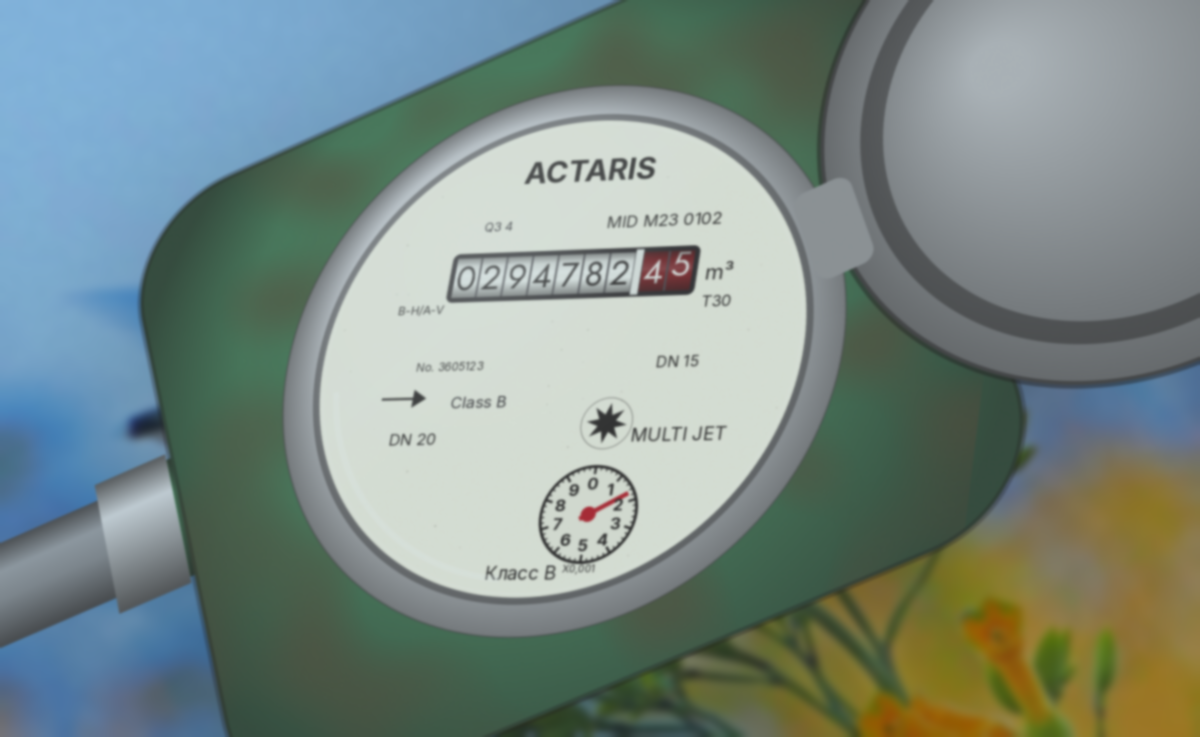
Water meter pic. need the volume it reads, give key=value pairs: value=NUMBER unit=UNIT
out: value=294782.451 unit=m³
